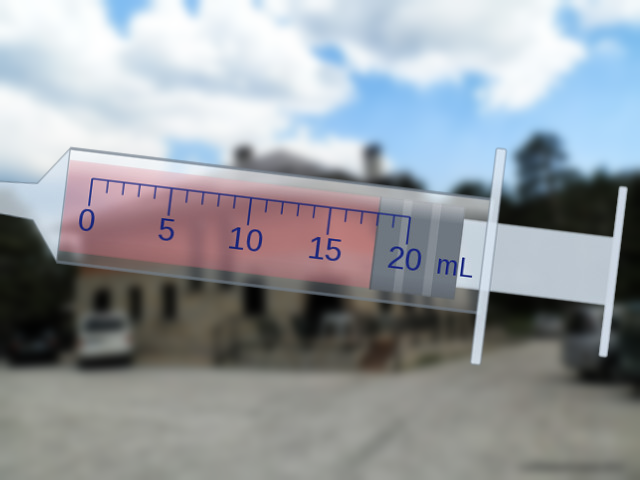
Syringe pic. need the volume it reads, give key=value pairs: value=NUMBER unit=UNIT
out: value=18 unit=mL
